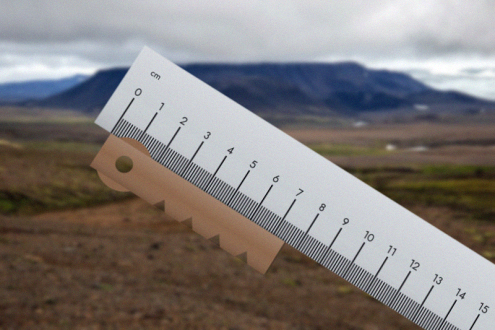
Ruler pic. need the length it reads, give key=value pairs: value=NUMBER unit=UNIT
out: value=7.5 unit=cm
